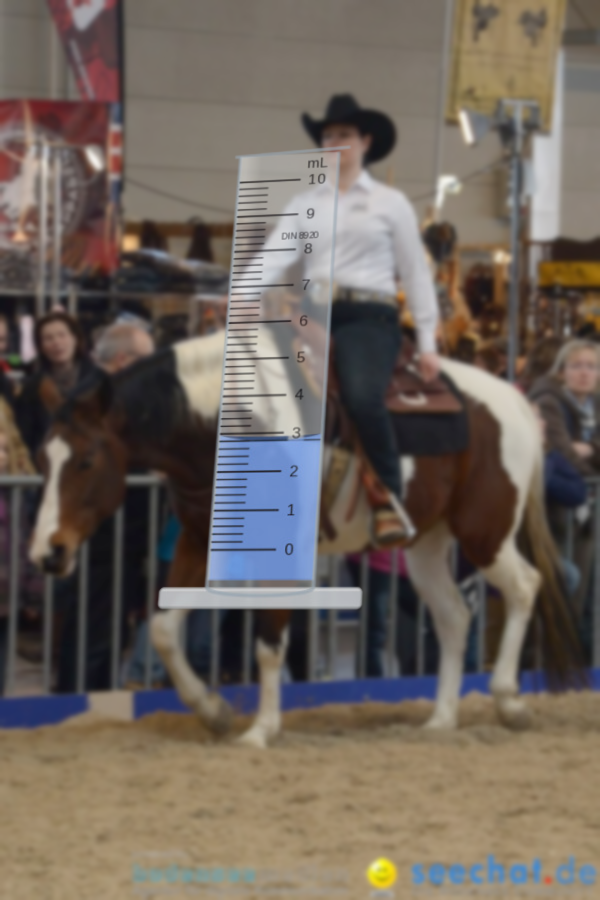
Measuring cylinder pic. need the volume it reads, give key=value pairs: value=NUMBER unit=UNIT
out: value=2.8 unit=mL
